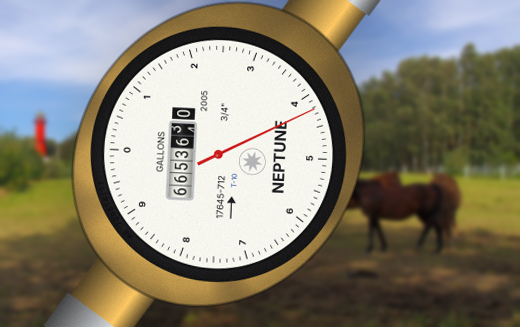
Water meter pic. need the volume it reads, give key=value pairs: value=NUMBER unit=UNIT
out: value=6653634.2 unit=gal
